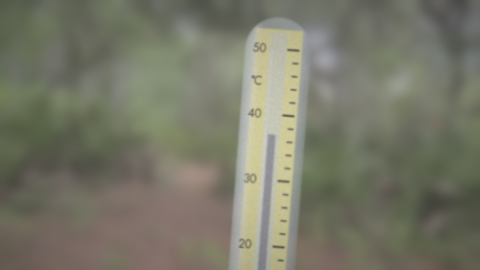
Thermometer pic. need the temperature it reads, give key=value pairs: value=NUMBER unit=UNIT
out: value=37 unit=°C
